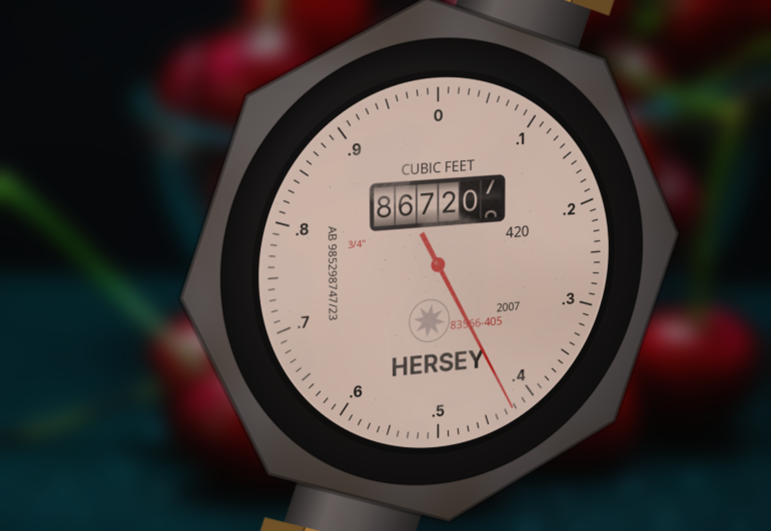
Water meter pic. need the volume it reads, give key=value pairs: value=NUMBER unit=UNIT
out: value=867207.42 unit=ft³
